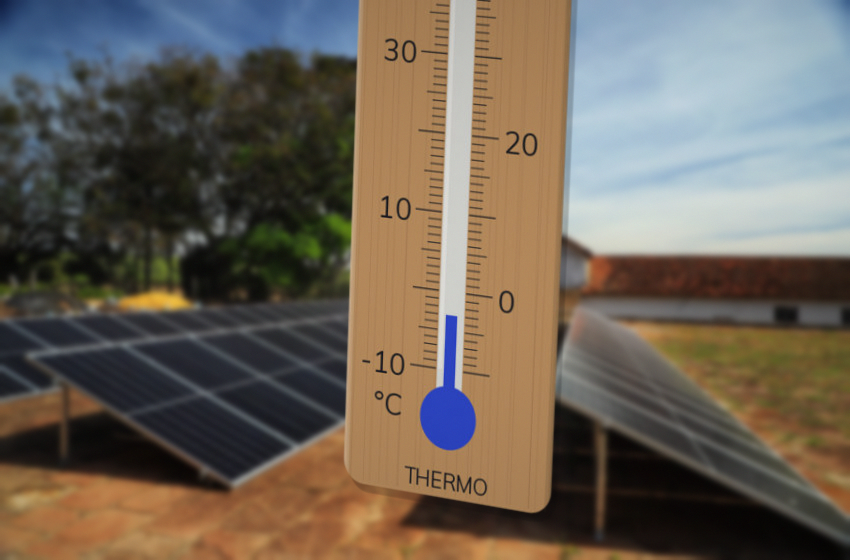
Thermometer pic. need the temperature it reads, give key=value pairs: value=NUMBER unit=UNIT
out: value=-3 unit=°C
